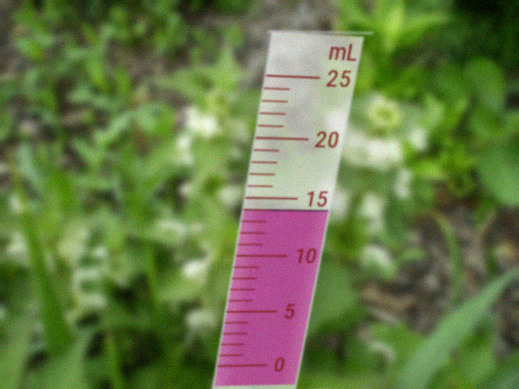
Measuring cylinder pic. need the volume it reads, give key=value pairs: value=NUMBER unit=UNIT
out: value=14 unit=mL
